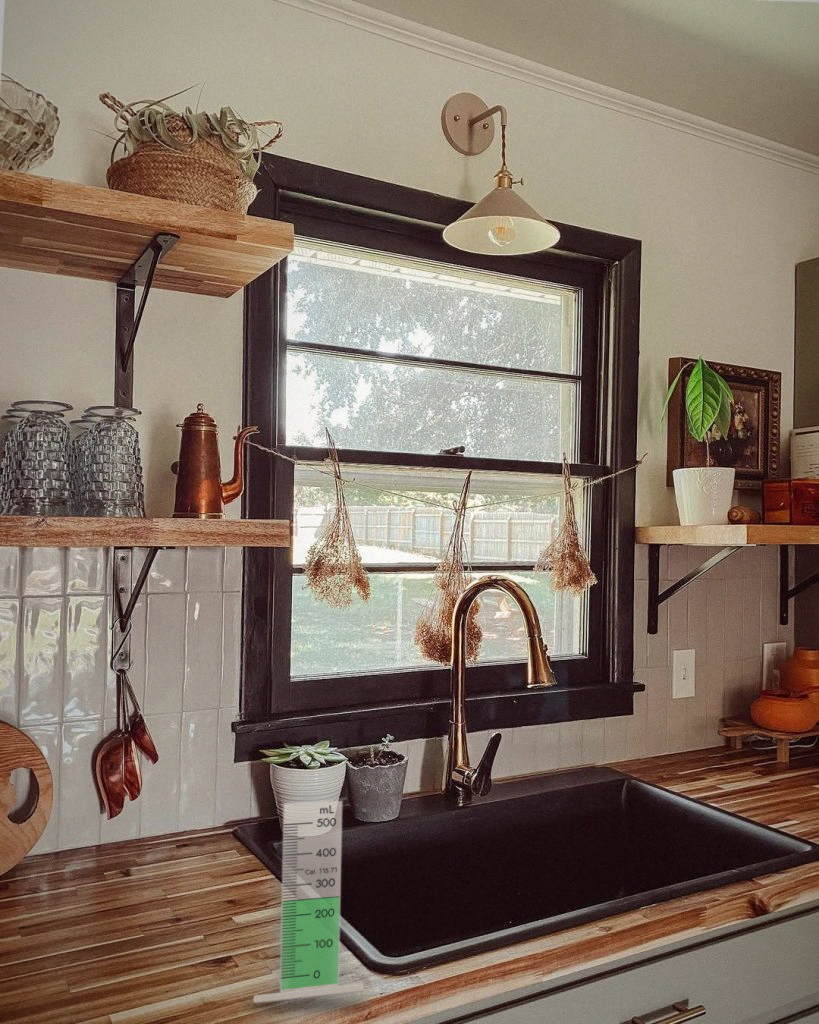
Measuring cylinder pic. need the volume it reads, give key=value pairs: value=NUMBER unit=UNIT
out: value=250 unit=mL
